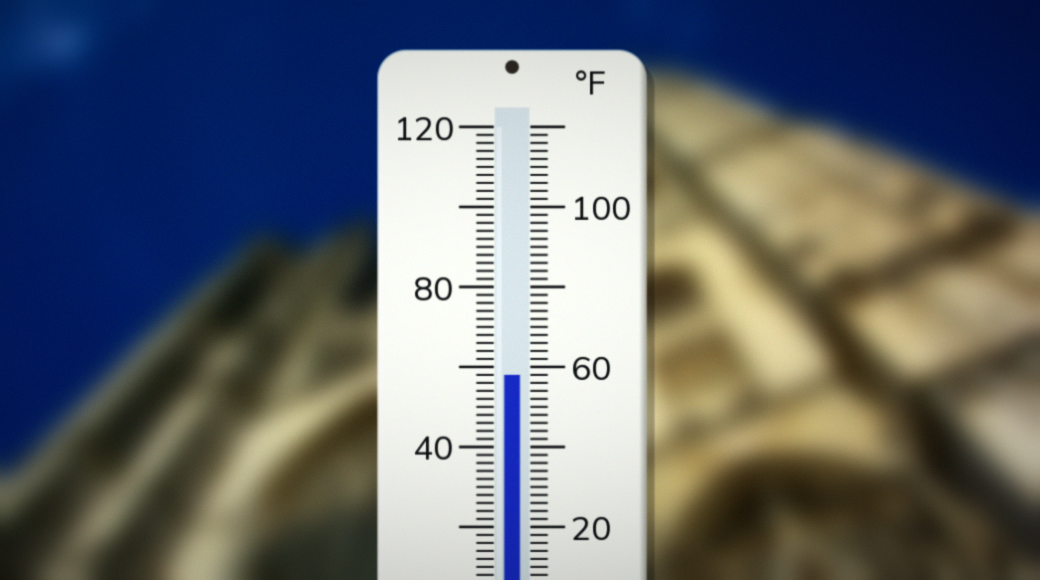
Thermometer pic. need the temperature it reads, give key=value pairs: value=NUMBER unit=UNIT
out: value=58 unit=°F
